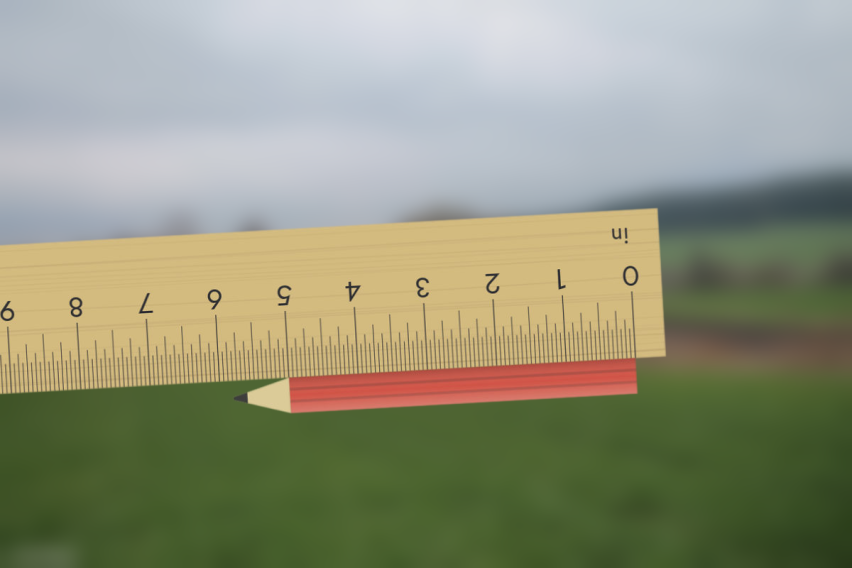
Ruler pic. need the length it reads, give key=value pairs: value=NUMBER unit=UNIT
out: value=5.8125 unit=in
